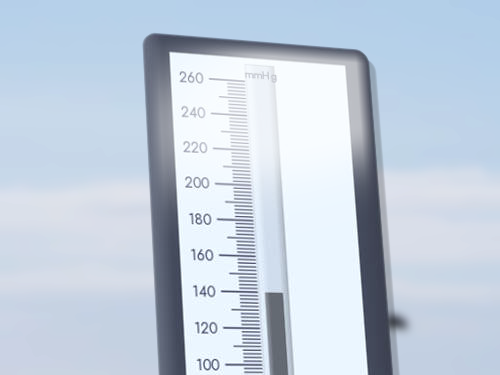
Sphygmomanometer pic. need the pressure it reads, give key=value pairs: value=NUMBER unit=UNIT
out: value=140 unit=mmHg
